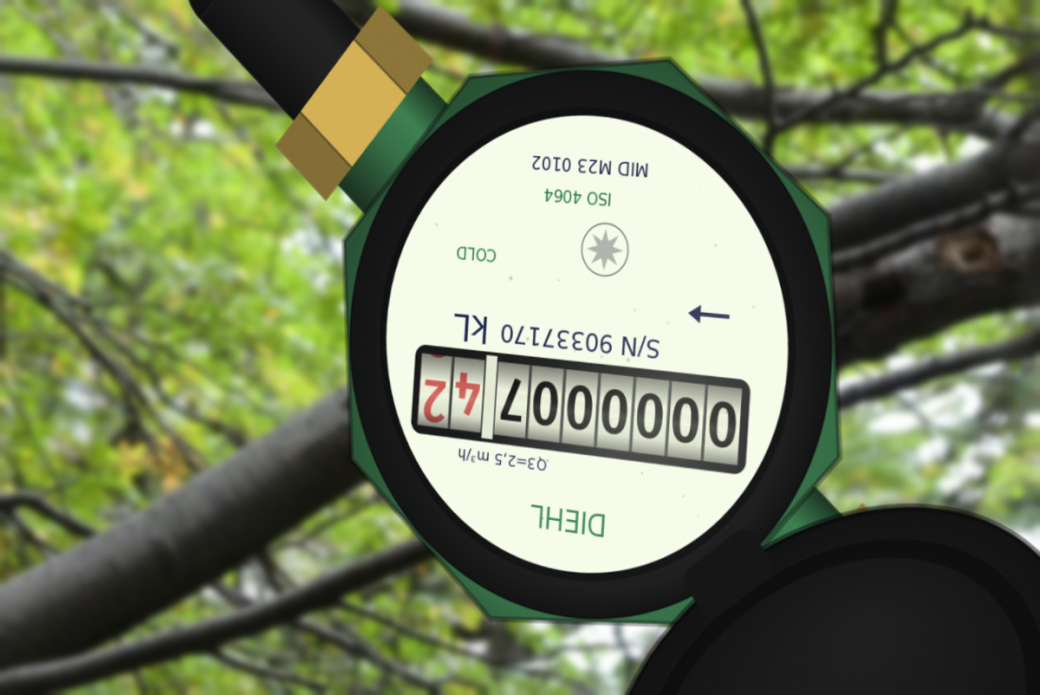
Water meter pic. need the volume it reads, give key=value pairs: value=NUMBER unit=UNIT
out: value=7.42 unit=kL
